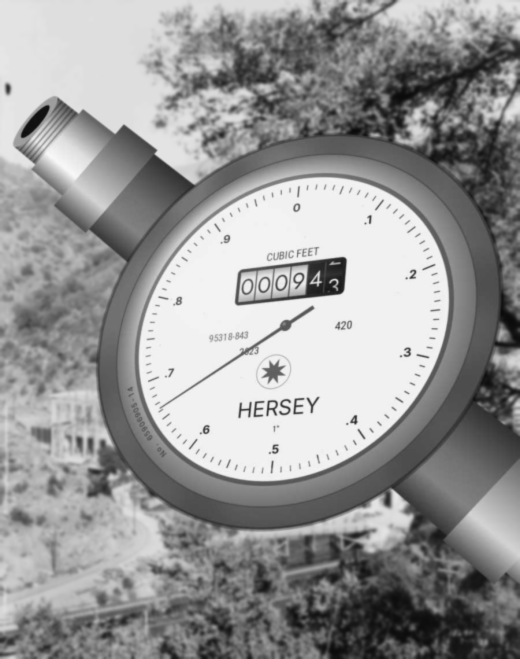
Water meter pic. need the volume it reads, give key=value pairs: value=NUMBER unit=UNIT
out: value=942.66 unit=ft³
